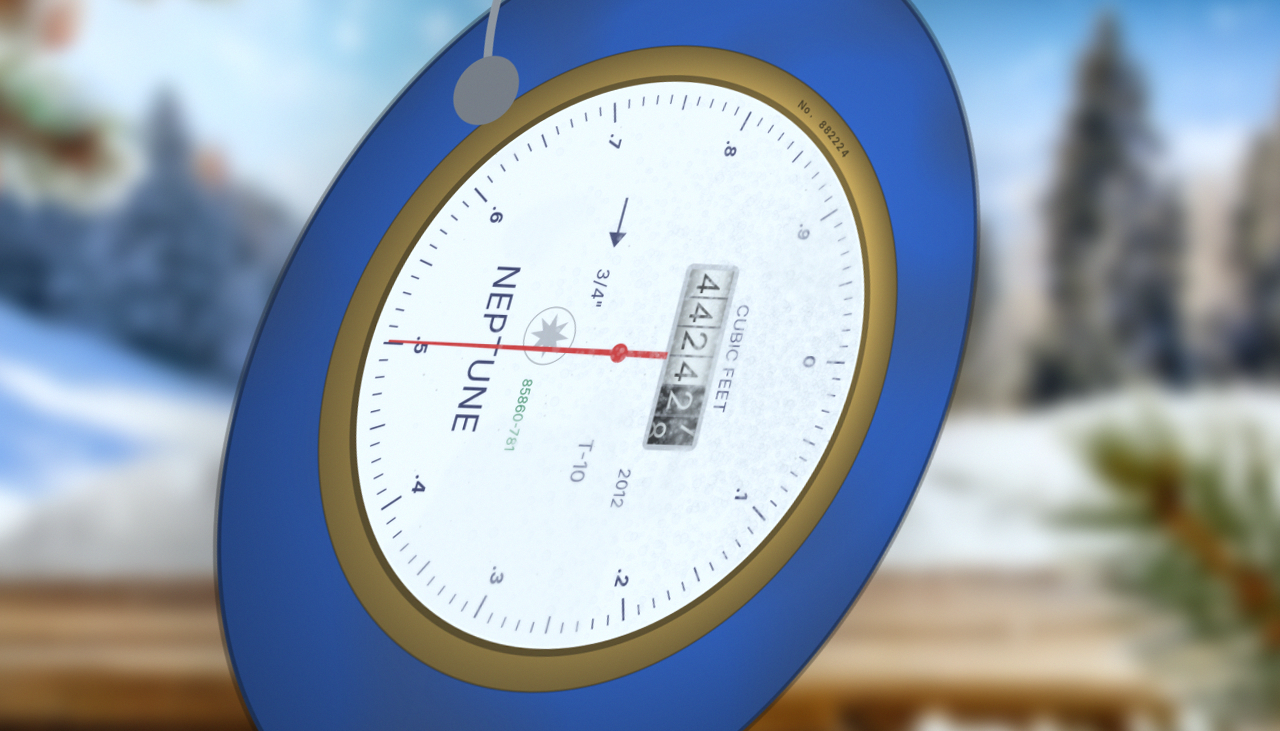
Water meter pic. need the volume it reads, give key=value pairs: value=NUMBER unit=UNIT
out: value=442427.50 unit=ft³
